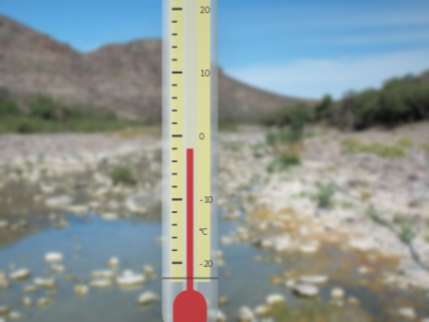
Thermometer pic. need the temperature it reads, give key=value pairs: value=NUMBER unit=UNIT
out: value=-2 unit=°C
